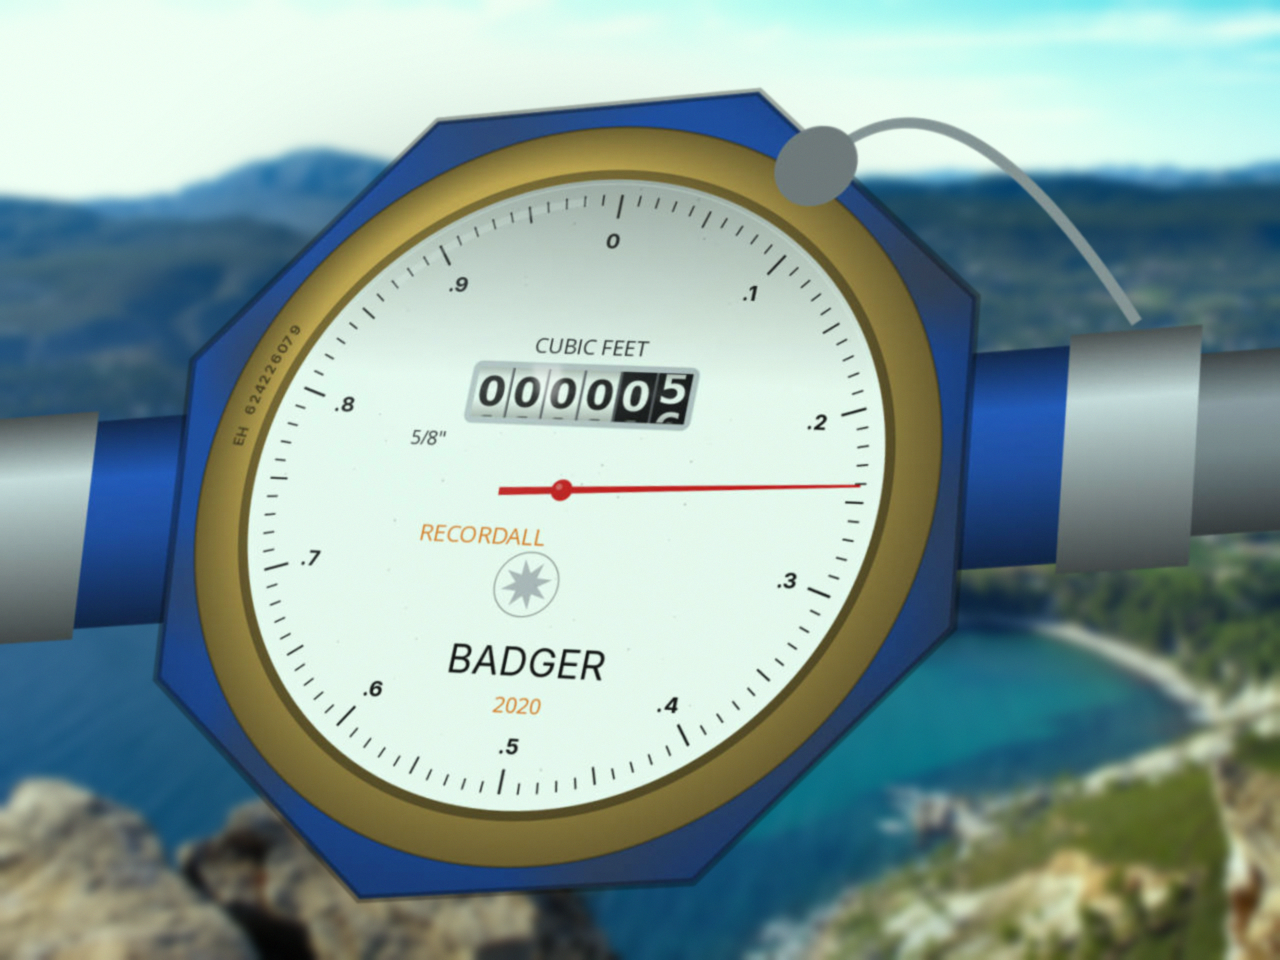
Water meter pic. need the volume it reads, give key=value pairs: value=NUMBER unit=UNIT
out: value=5.24 unit=ft³
